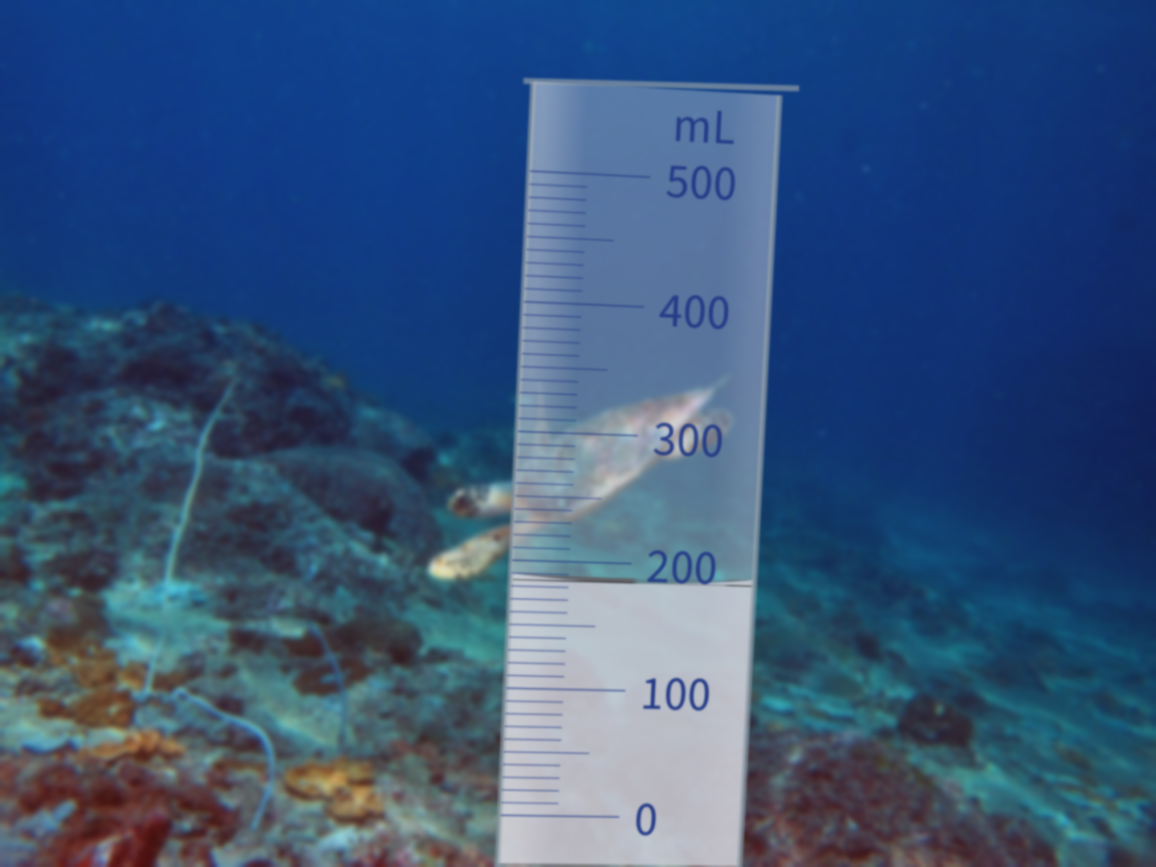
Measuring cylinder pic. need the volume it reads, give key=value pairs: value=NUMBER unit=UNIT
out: value=185 unit=mL
